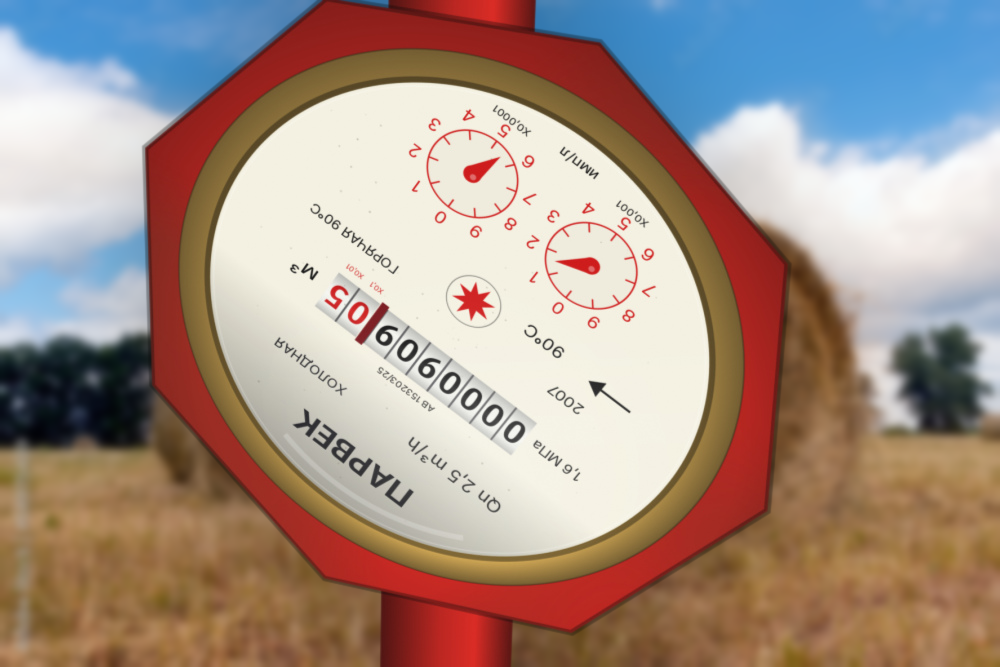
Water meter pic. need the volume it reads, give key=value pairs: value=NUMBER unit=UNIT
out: value=909.0515 unit=m³
